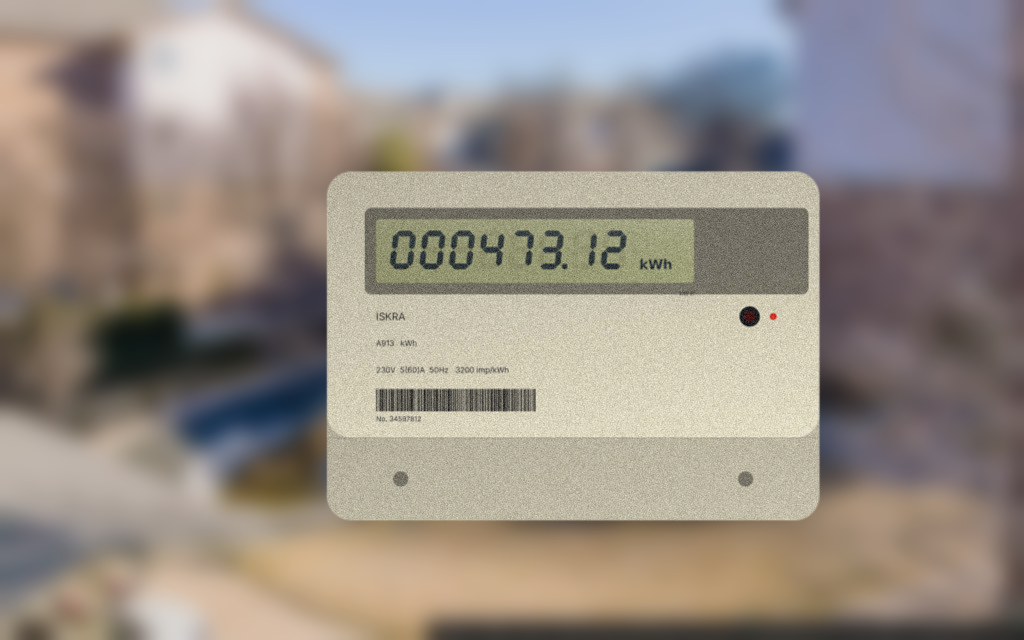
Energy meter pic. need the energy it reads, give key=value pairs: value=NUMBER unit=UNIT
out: value=473.12 unit=kWh
